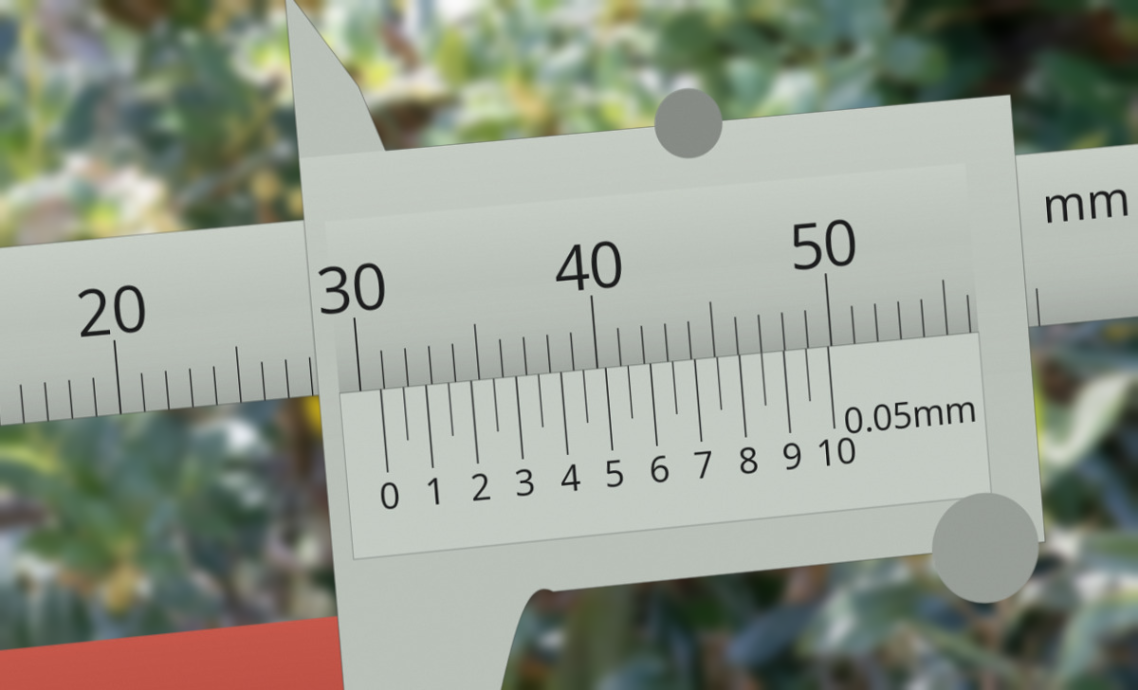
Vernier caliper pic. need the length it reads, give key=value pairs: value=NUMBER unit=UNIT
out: value=30.85 unit=mm
